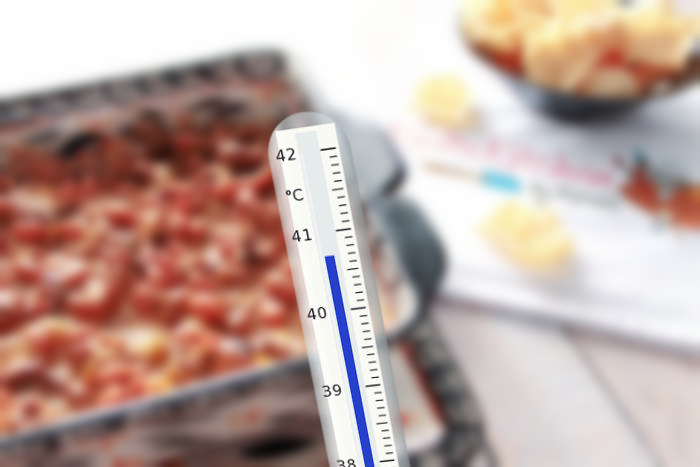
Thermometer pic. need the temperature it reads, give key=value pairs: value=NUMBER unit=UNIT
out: value=40.7 unit=°C
